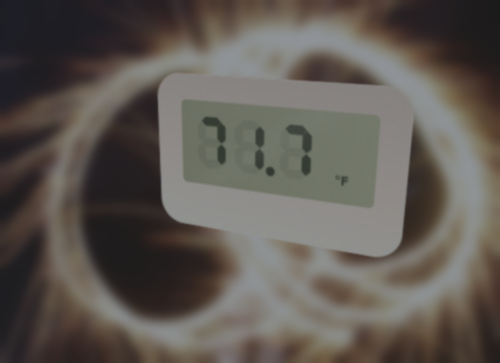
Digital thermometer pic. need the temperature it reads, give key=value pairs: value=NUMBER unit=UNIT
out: value=71.7 unit=°F
